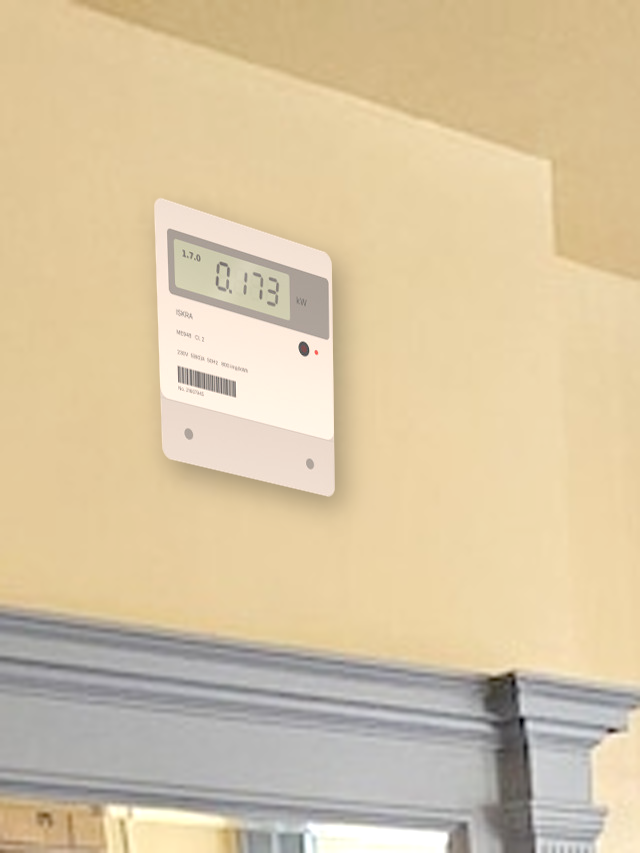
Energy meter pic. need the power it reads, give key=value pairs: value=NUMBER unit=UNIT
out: value=0.173 unit=kW
